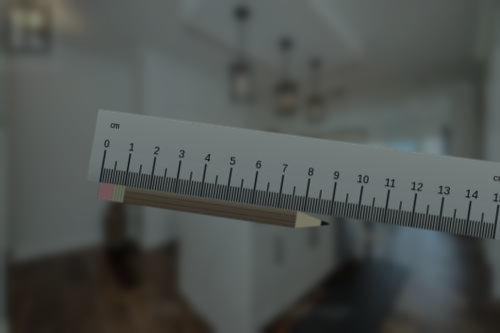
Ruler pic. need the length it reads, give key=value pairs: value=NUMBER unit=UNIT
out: value=9 unit=cm
